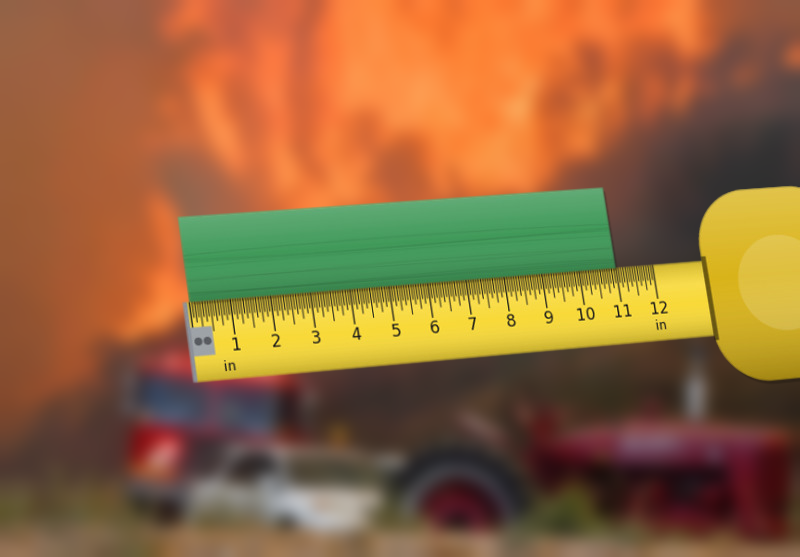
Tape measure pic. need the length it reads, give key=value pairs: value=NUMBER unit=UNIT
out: value=11 unit=in
